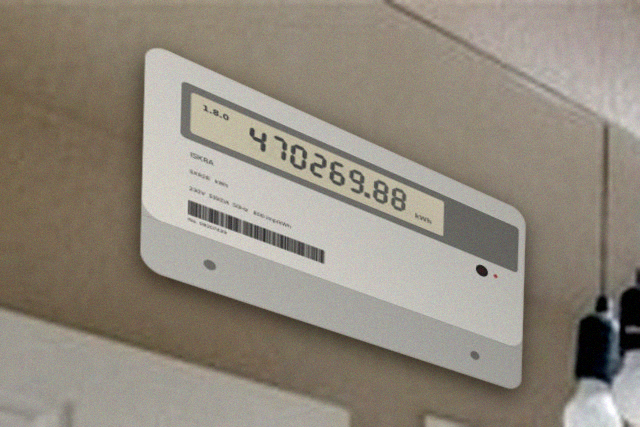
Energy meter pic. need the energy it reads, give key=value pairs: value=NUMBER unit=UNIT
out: value=470269.88 unit=kWh
